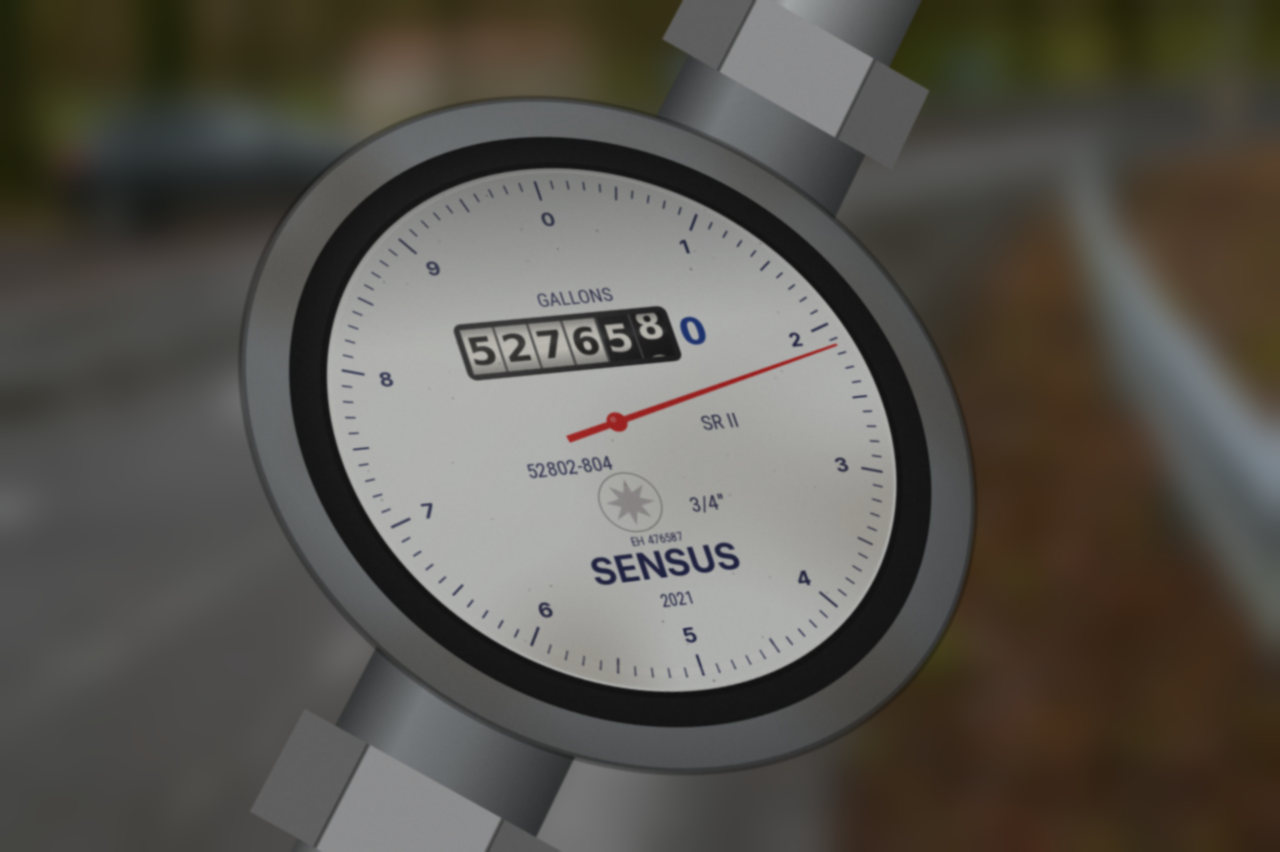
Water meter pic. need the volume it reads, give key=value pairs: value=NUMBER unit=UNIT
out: value=5276582.1 unit=gal
